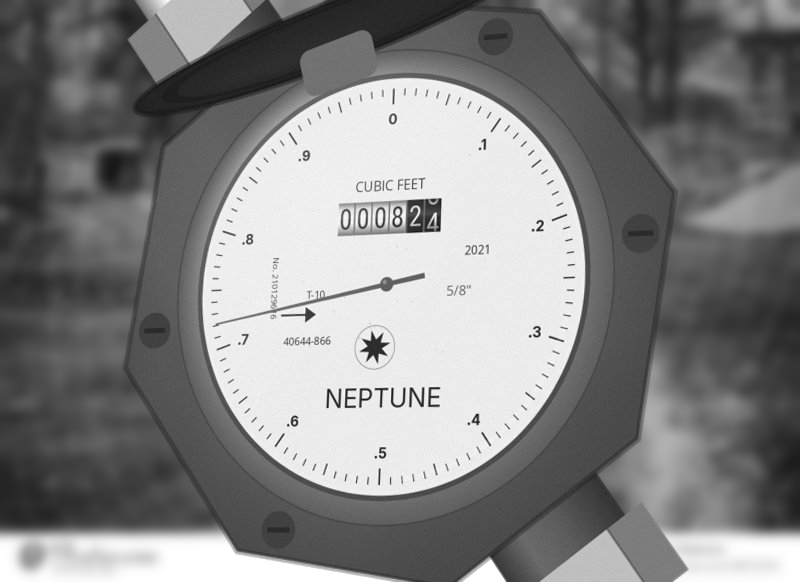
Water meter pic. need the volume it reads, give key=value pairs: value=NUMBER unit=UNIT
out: value=823.72 unit=ft³
